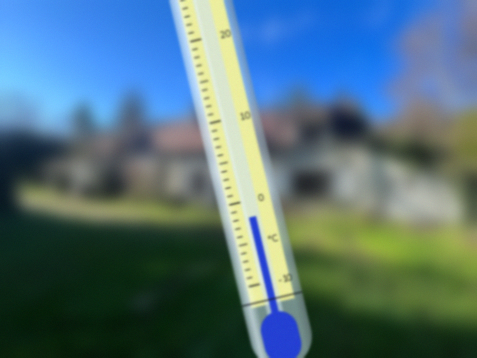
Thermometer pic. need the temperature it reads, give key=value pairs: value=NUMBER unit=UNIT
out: value=-2 unit=°C
